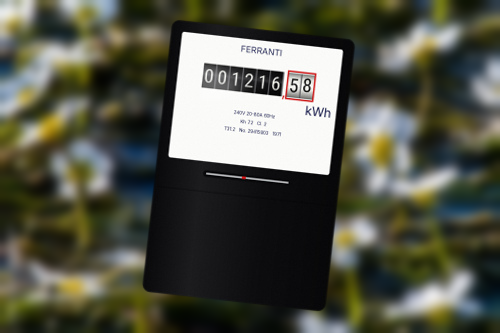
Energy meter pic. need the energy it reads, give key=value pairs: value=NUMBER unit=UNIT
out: value=1216.58 unit=kWh
